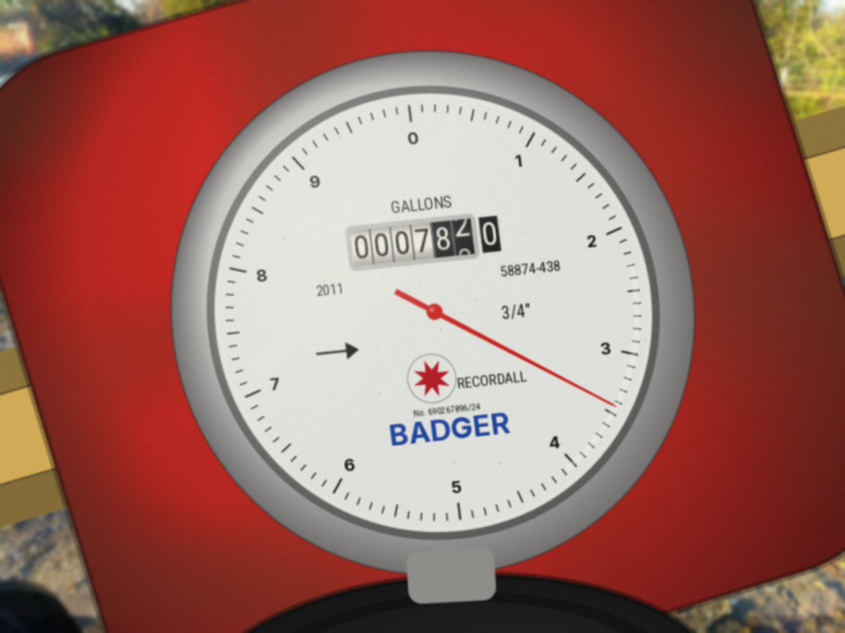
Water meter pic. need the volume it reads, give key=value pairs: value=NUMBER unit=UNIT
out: value=7823.4 unit=gal
